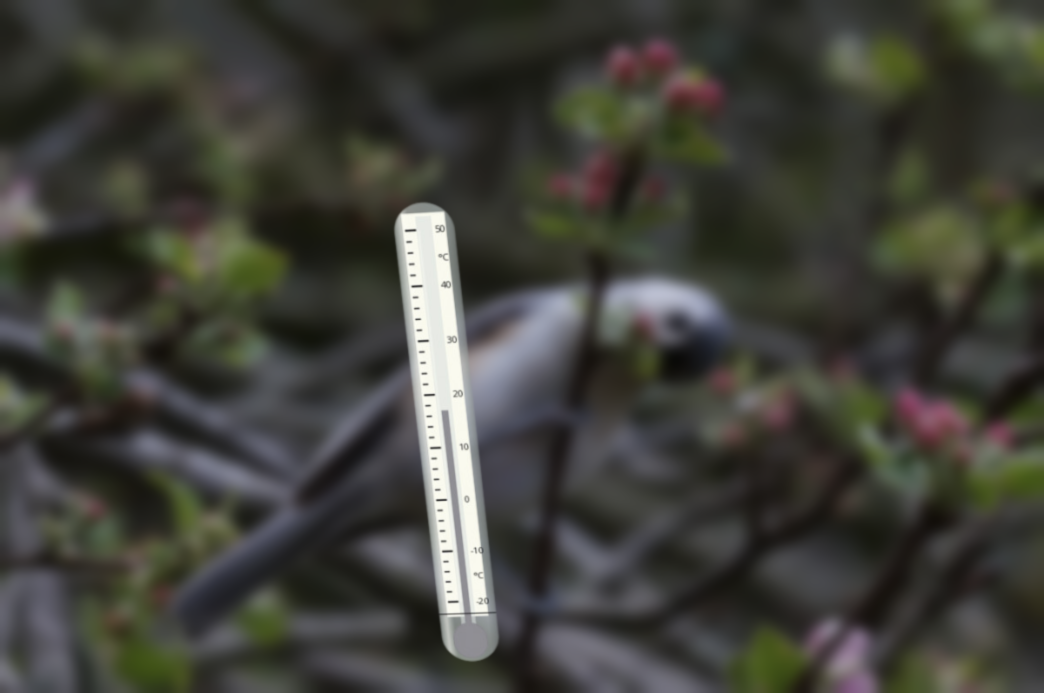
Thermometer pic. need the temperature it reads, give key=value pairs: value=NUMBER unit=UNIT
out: value=17 unit=°C
